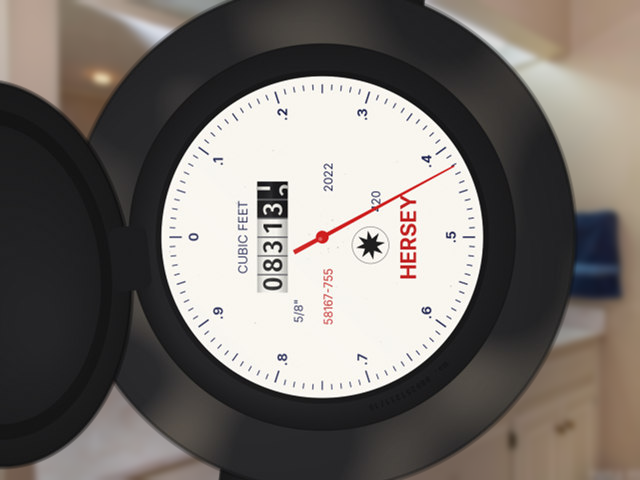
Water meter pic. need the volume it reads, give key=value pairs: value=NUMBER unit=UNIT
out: value=83131.42 unit=ft³
